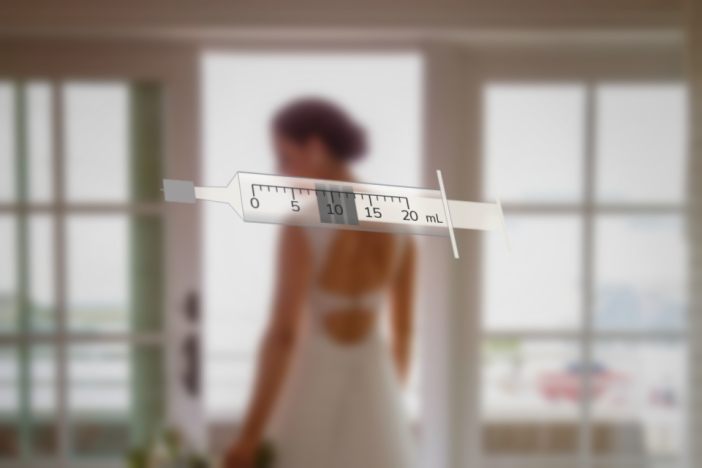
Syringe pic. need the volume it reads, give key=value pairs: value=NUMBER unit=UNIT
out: value=8 unit=mL
